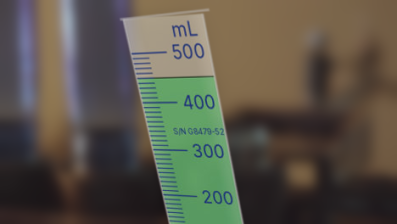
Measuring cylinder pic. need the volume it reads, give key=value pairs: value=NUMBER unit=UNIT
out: value=450 unit=mL
